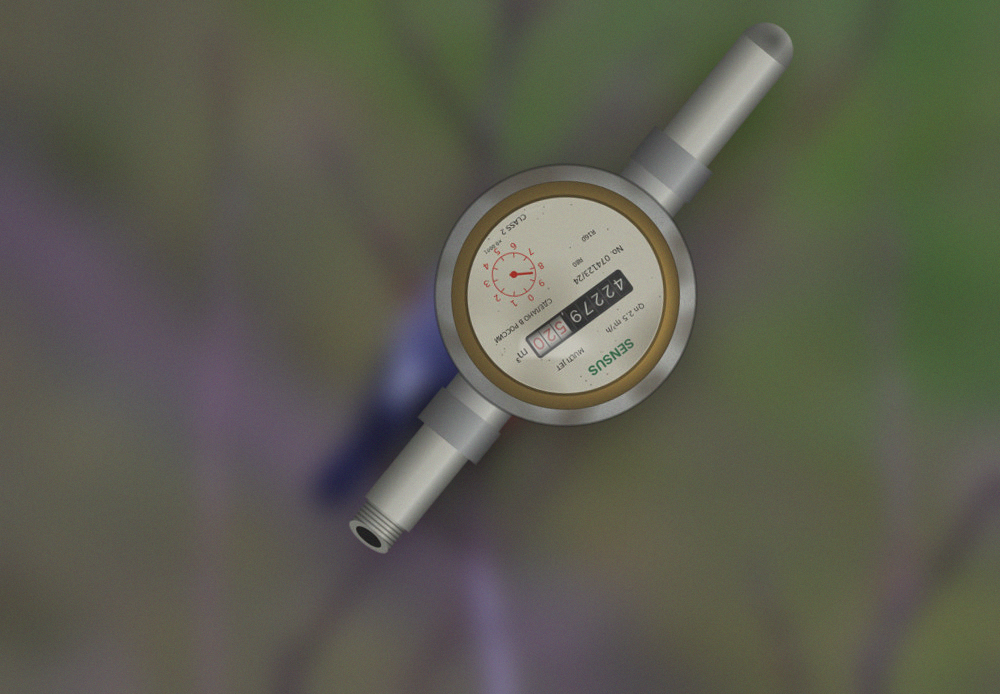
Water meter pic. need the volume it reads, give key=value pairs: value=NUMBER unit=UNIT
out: value=42279.5208 unit=m³
